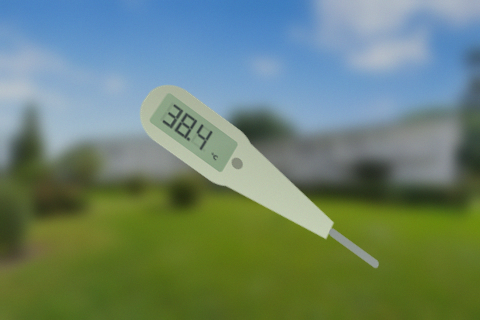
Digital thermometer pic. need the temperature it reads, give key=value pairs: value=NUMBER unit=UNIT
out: value=38.4 unit=°C
